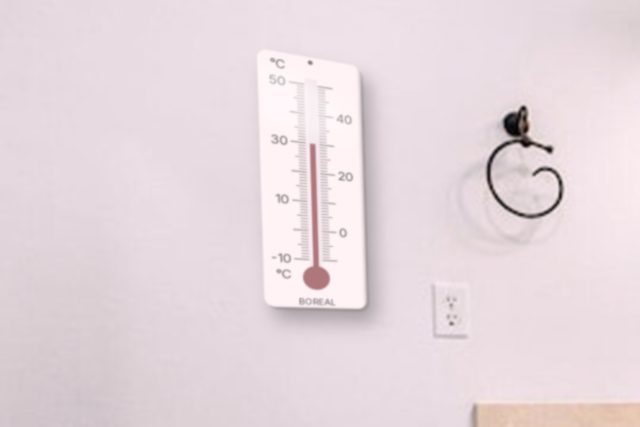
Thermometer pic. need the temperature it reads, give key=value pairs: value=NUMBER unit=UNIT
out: value=30 unit=°C
